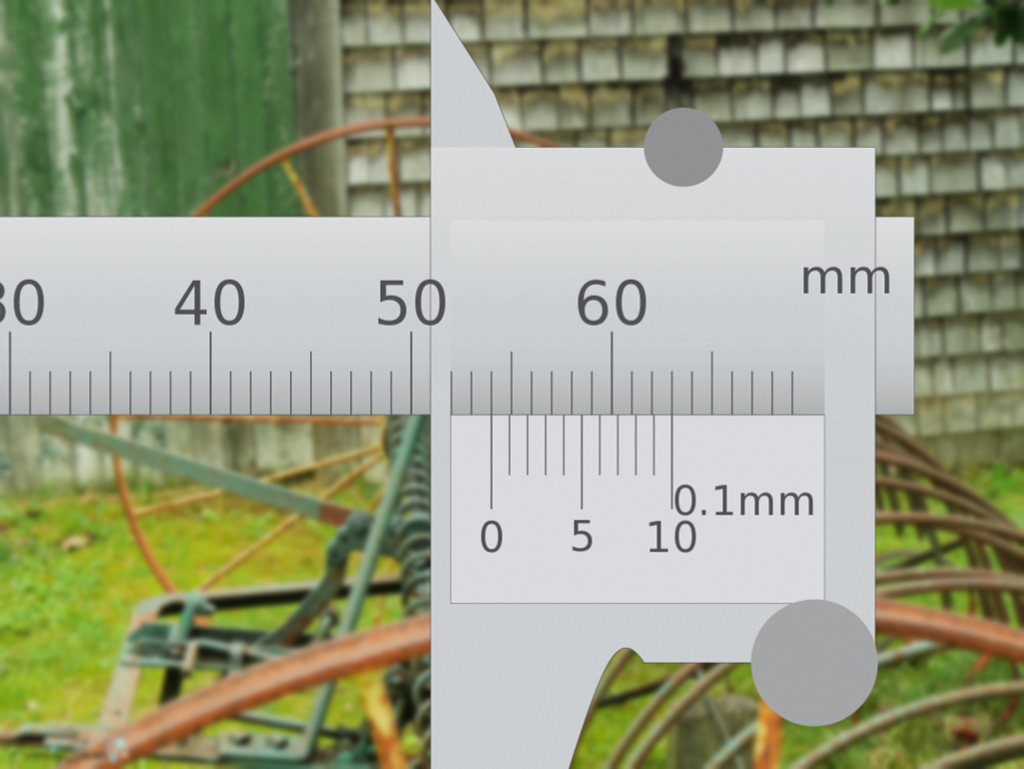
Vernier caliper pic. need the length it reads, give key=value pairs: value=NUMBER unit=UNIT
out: value=54.0 unit=mm
